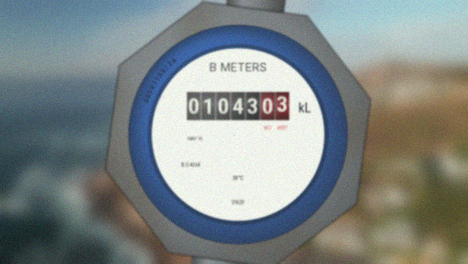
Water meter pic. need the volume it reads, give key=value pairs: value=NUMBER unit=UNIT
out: value=1043.03 unit=kL
